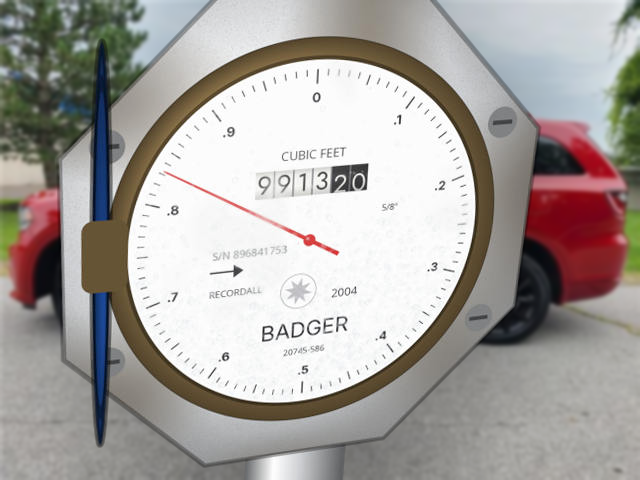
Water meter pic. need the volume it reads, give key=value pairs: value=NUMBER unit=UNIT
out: value=991319.83 unit=ft³
